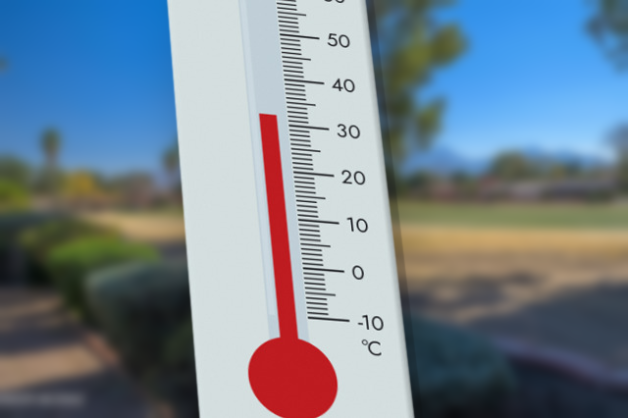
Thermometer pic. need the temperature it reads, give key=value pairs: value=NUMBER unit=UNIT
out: value=32 unit=°C
